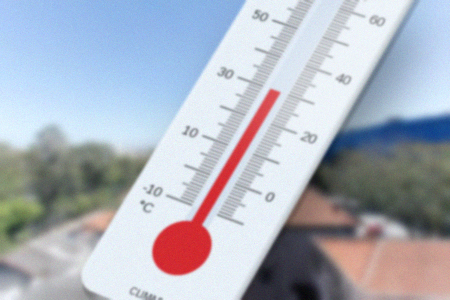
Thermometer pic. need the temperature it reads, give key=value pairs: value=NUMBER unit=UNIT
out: value=30 unit=°C
